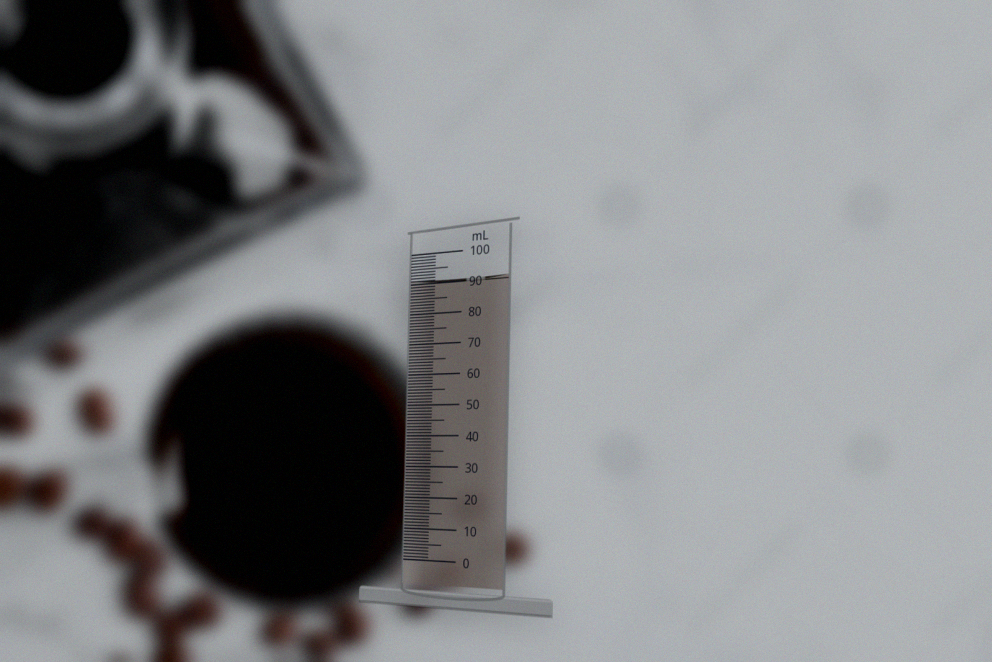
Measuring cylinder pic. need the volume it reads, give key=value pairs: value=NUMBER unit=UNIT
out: value=90 unit=mL
